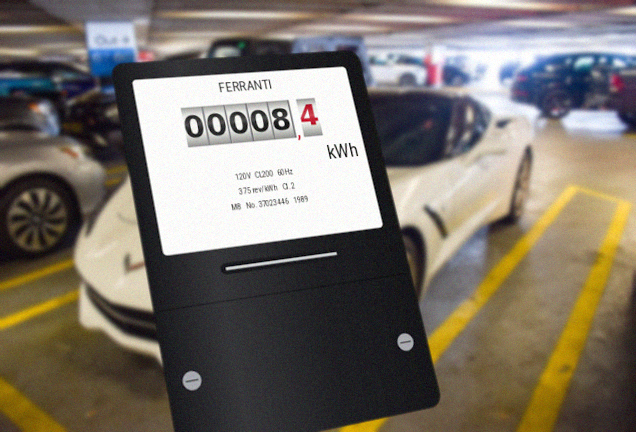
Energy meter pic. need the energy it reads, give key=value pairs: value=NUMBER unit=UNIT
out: value=8.4 unit=kWh
